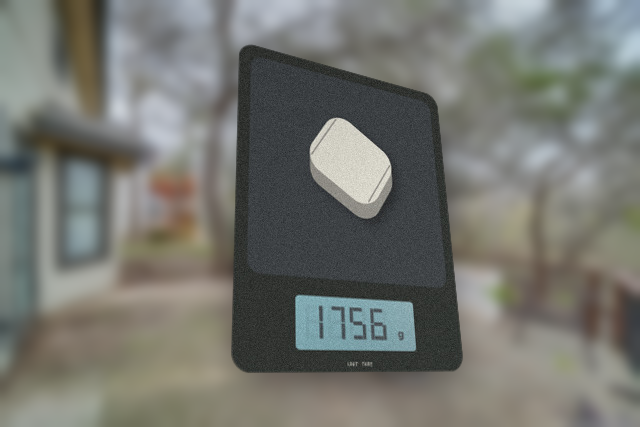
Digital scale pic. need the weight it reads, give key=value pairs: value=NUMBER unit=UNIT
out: value=1756 unit=g
